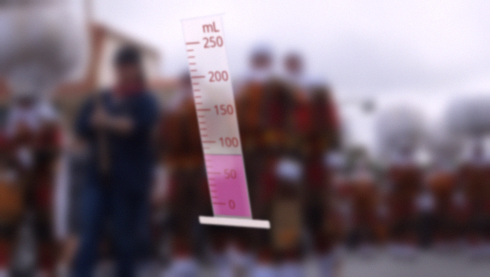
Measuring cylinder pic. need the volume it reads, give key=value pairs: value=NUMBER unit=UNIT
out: value=80 unit=mL
